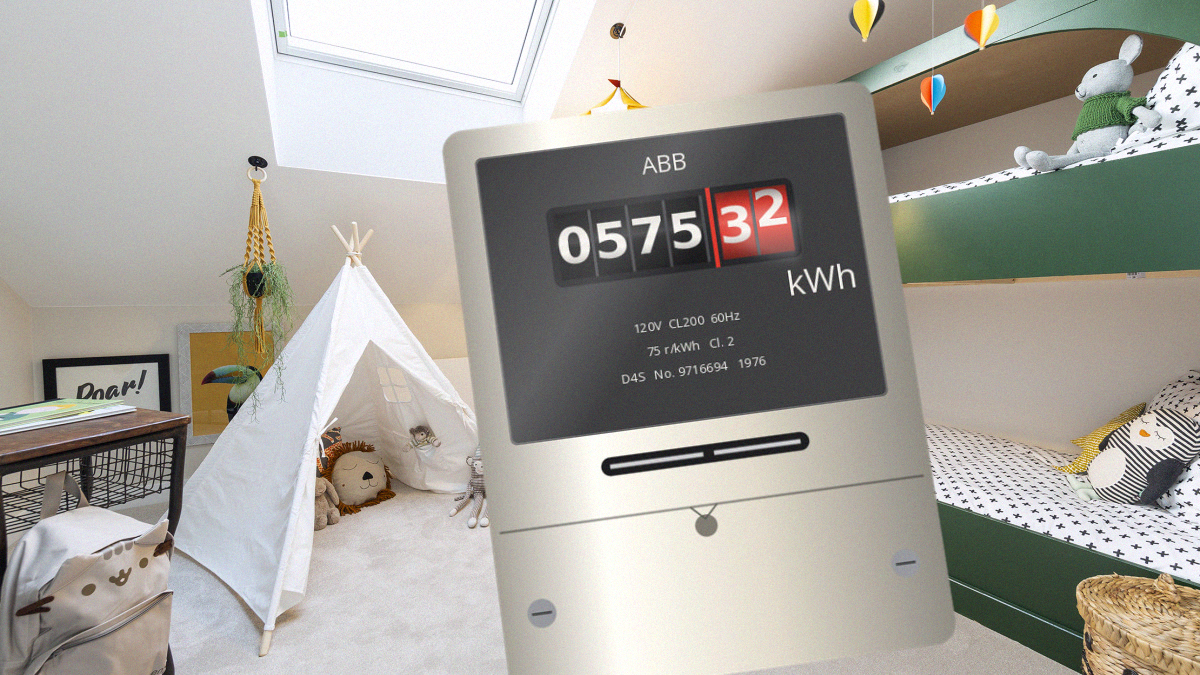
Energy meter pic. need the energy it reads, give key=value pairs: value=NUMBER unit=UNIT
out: value=575.32 unit=kWh
